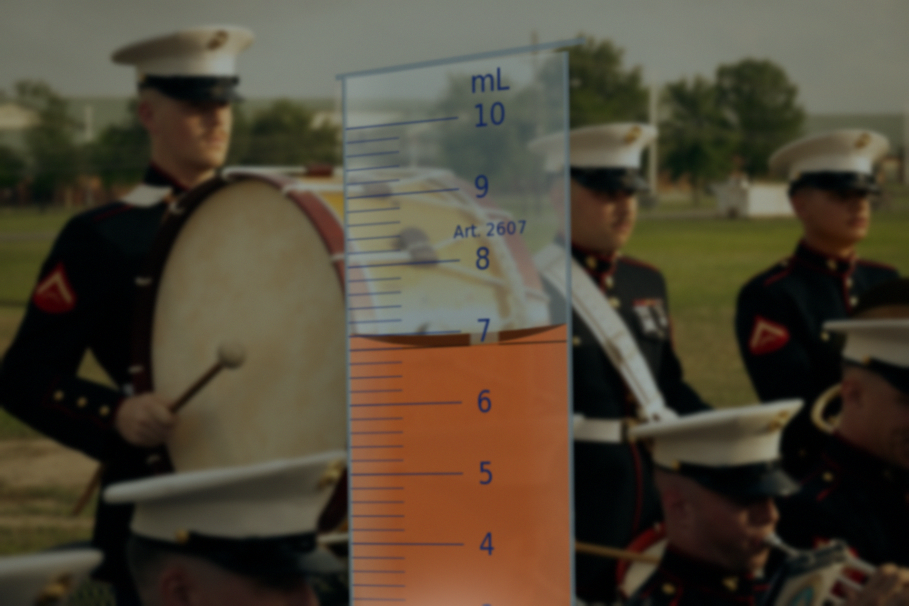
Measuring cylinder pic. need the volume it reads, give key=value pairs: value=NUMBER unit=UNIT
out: value=6.8 unit=mL
